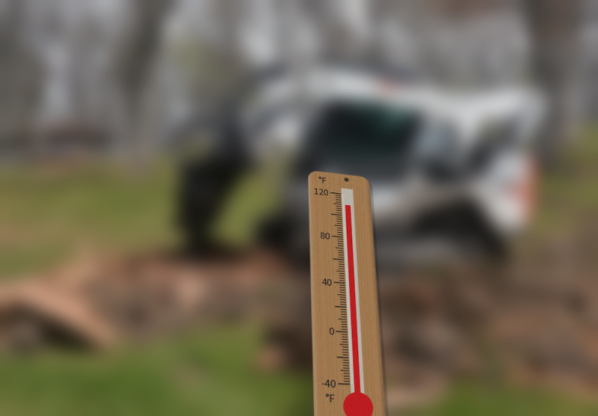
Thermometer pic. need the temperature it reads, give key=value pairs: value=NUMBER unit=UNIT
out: value=110 unit=°F
